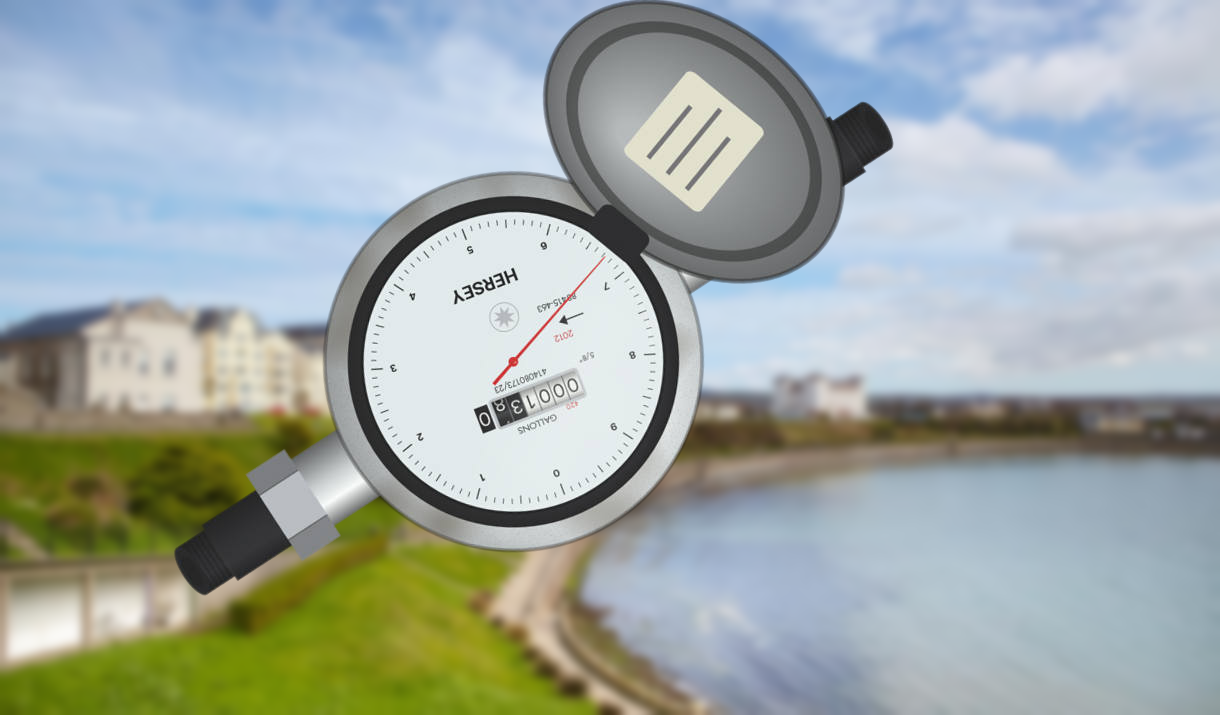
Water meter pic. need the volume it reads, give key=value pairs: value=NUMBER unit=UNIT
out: value=1376.7 unit=gal
